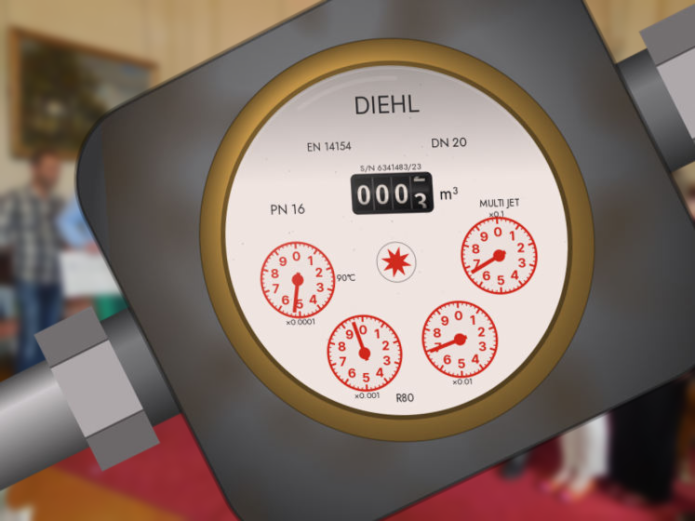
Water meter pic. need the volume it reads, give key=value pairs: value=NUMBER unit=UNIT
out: value=2.6695 unit=m³
